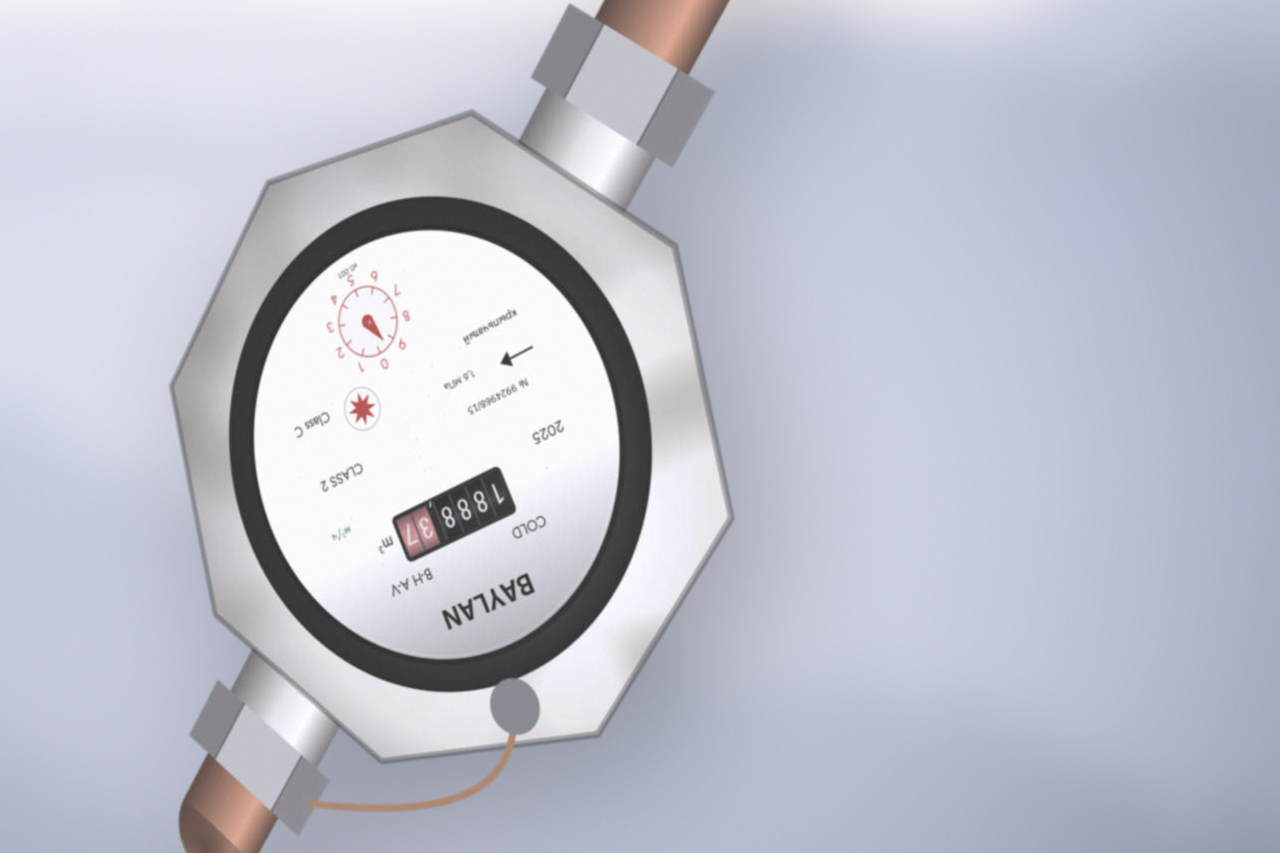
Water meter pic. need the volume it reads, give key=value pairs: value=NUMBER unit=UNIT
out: value=1888.369 unit=m³
